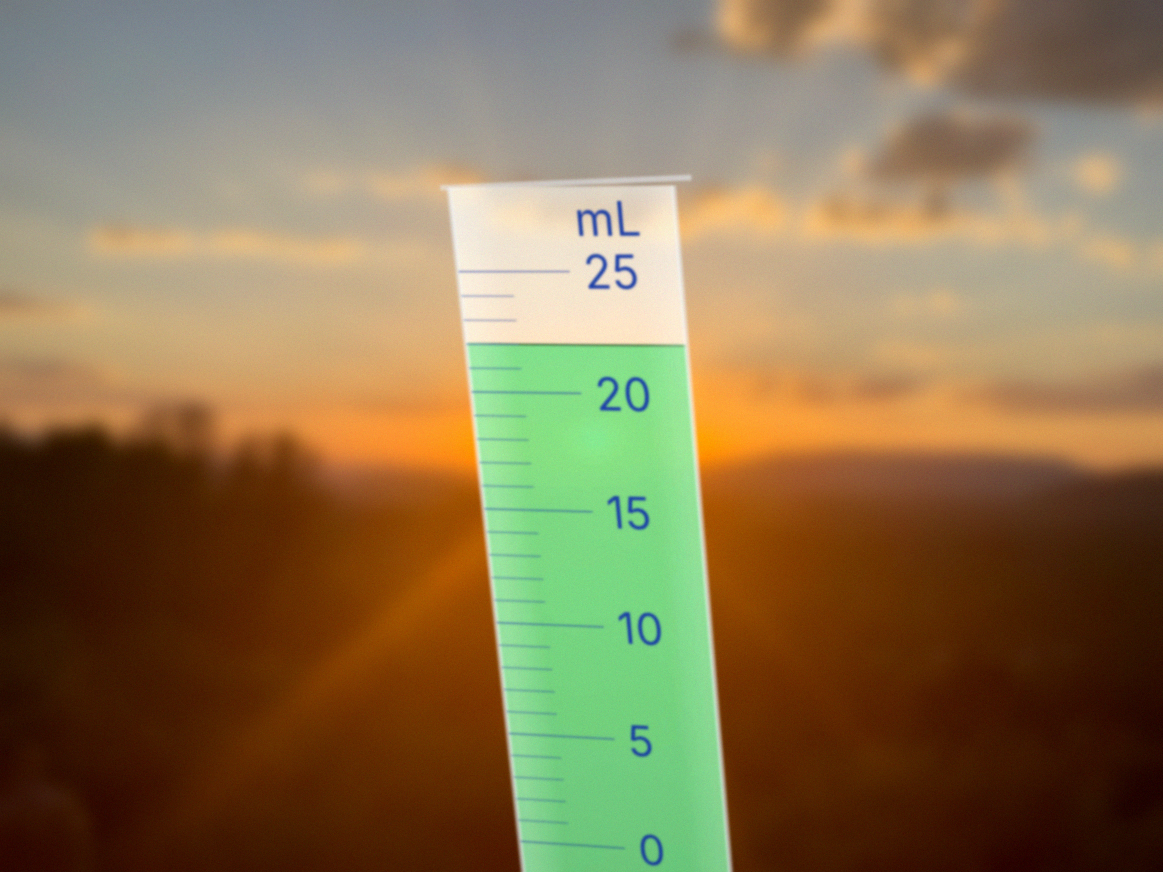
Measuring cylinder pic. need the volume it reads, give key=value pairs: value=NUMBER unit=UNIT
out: value=22 unit=mL
